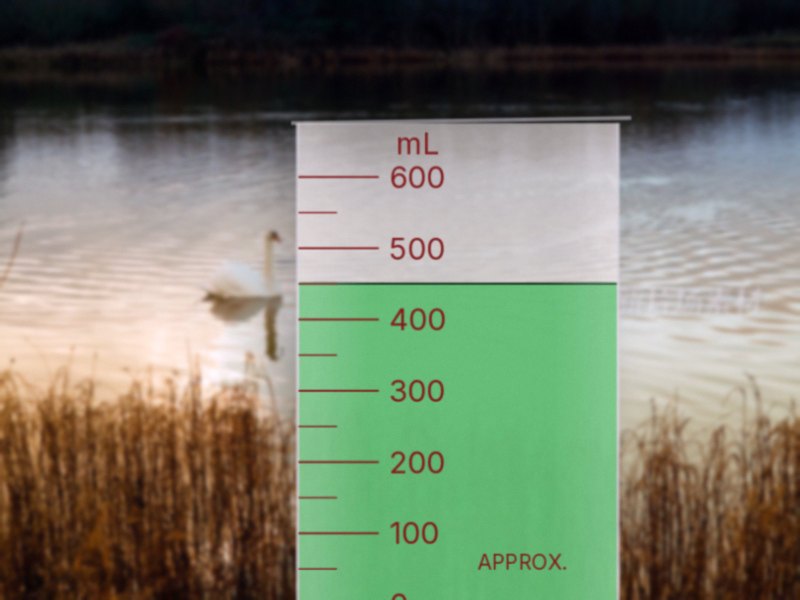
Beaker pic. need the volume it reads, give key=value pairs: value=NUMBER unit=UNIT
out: value=450 unit=mL
